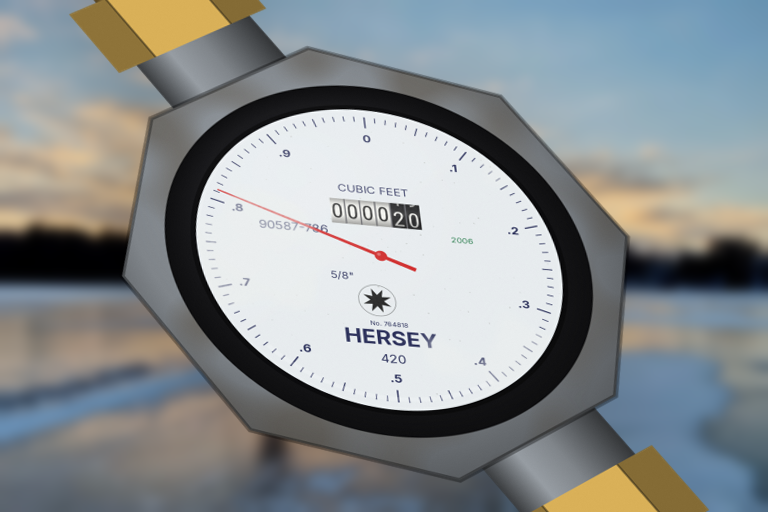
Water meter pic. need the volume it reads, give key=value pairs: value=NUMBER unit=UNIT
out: value=19.81 unit=ft³
